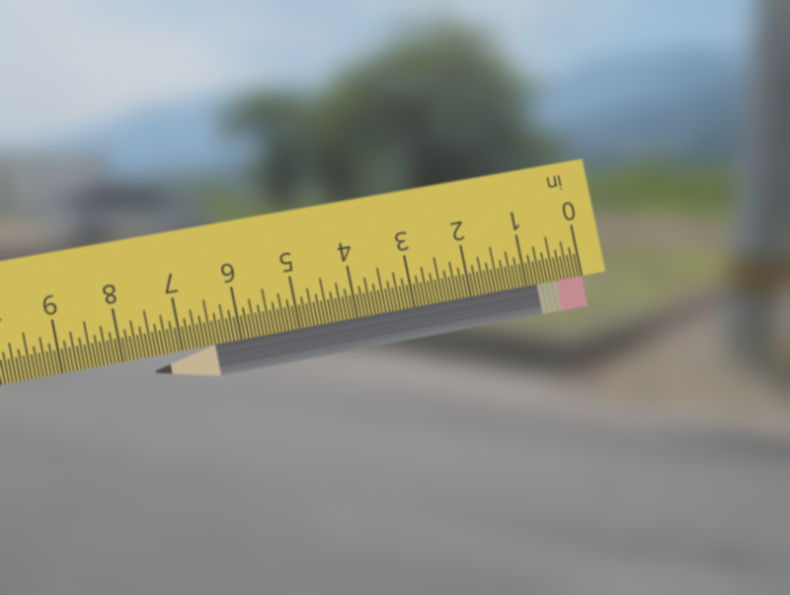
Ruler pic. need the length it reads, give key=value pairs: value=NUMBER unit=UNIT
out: value=7.5 unit=in
